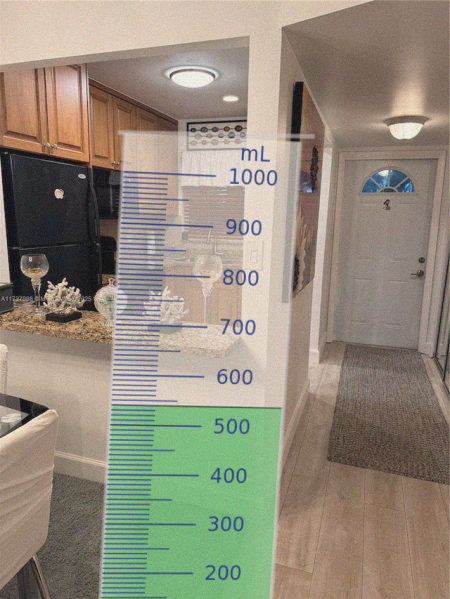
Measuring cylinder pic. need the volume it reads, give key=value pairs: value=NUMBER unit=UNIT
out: value=540 unit=mL
